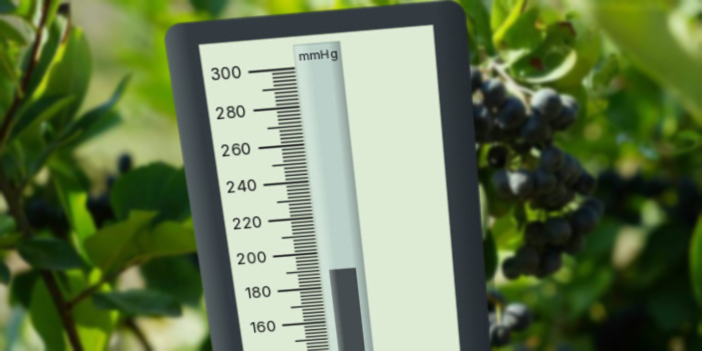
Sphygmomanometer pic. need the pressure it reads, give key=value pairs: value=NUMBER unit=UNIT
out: value=190 unit=mmHg
